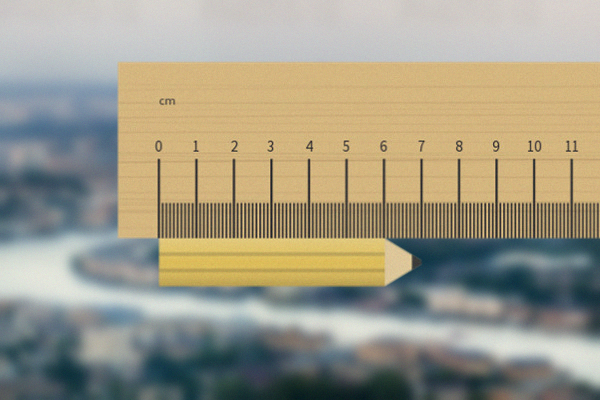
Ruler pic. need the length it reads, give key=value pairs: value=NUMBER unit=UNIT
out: value=7 unit=cm
